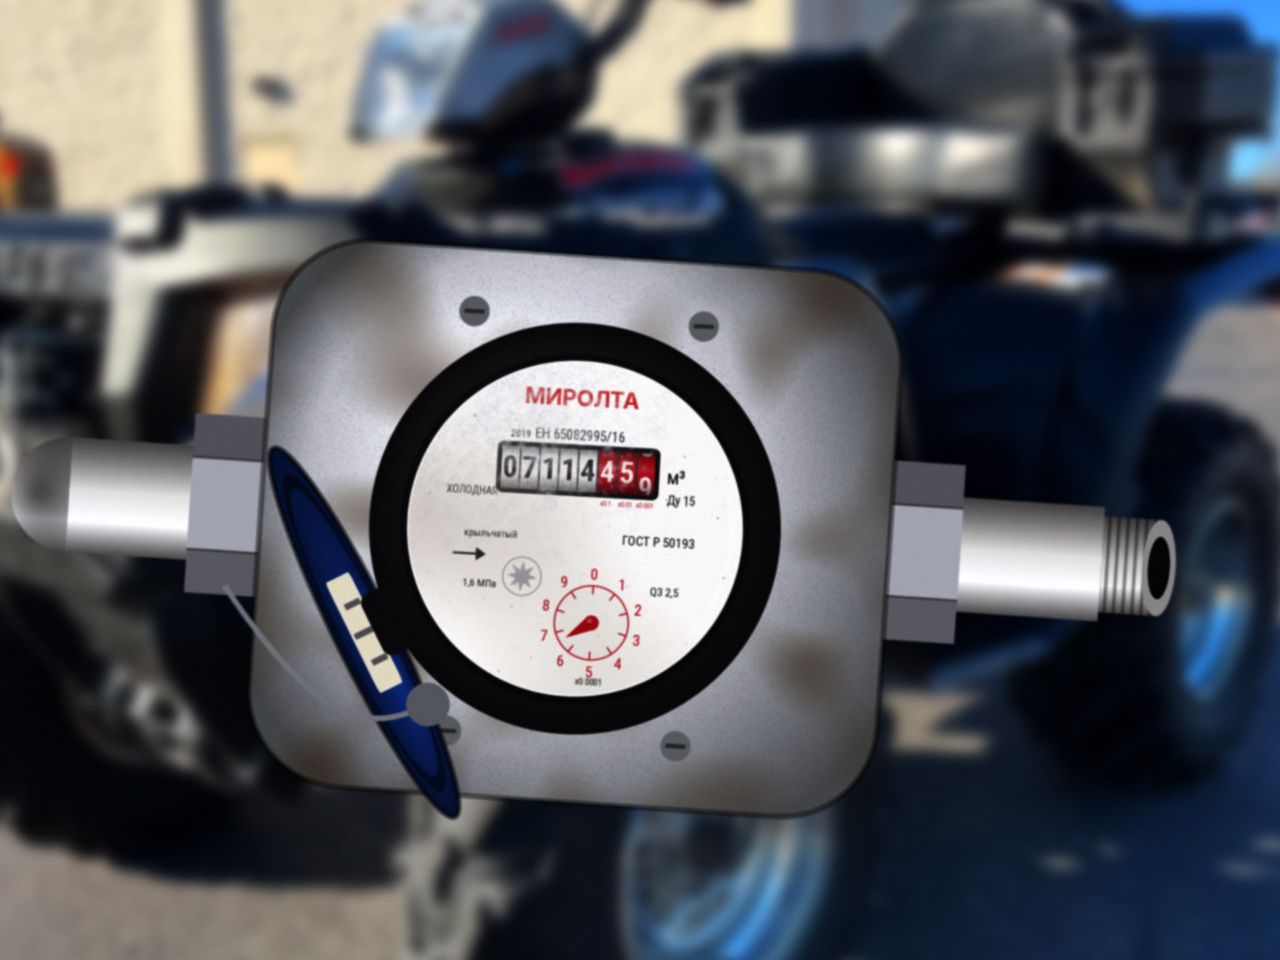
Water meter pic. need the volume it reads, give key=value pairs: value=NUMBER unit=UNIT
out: value=7114.4586 unit=m³
